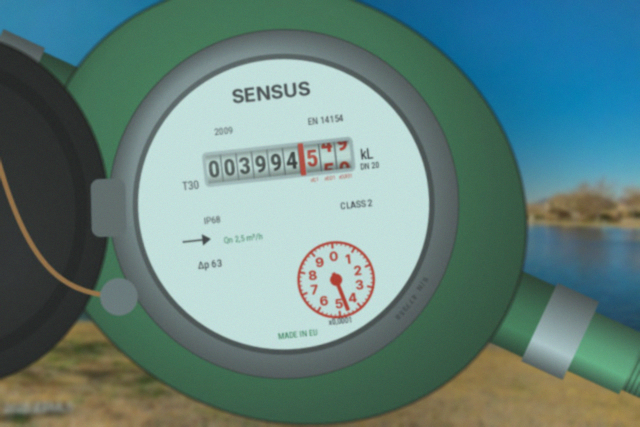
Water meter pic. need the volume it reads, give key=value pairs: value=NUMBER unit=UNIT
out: value=3994.5494 unit=kL
